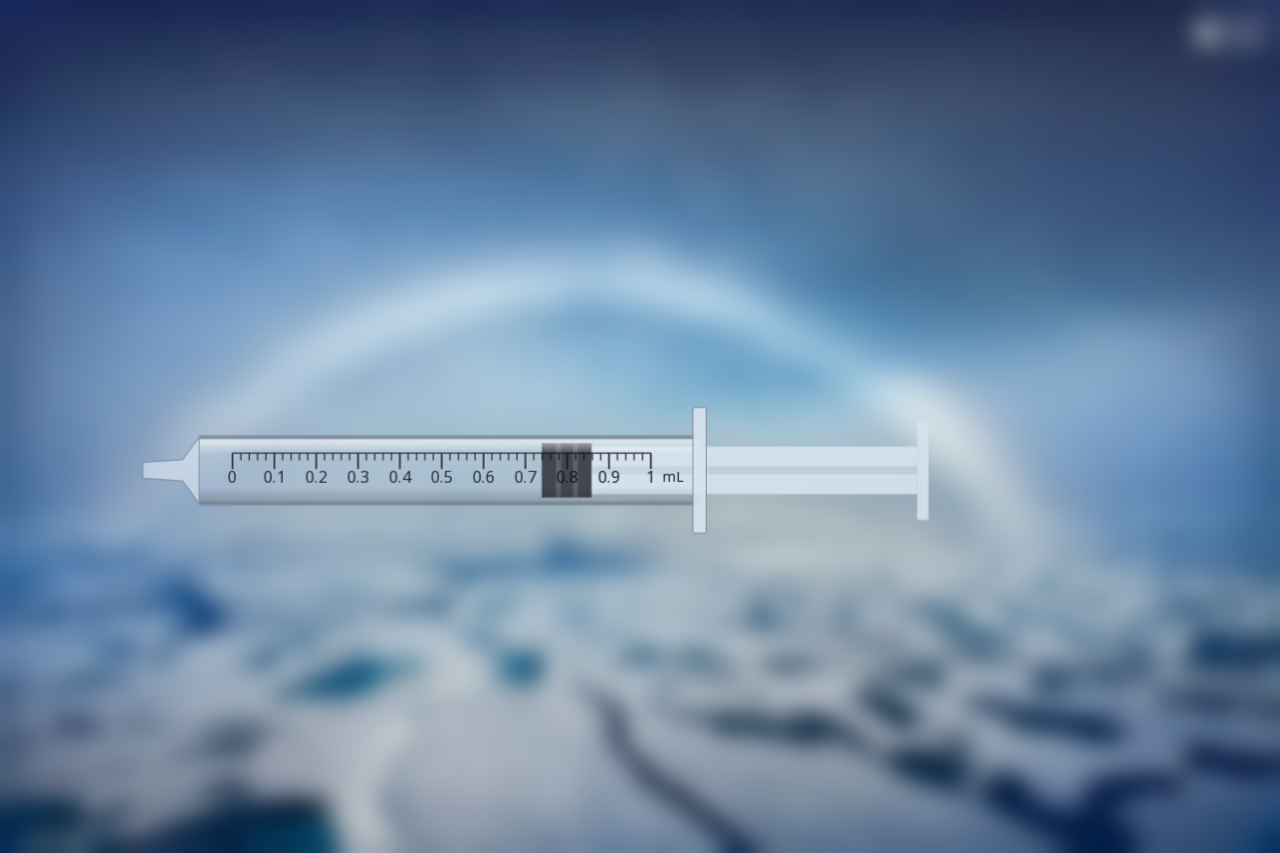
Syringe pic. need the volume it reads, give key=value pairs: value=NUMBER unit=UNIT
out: value=0.74 unit=mL
